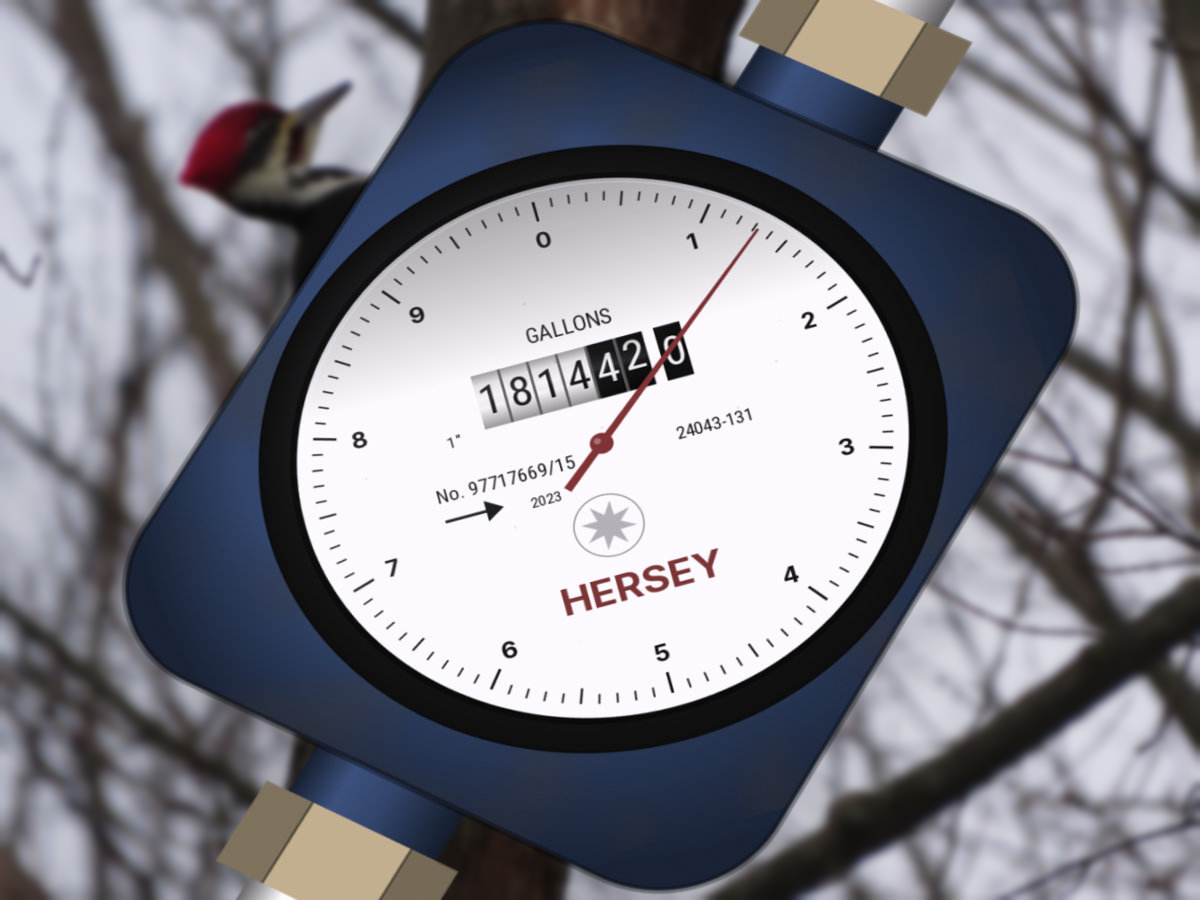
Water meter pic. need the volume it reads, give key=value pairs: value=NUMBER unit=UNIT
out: value=1814421.3 unit=gal
